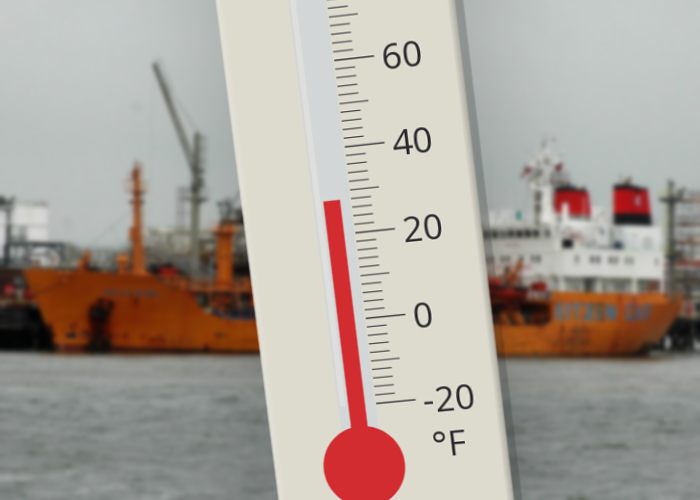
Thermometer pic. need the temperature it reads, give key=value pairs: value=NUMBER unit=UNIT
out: value=28 unit=°F
